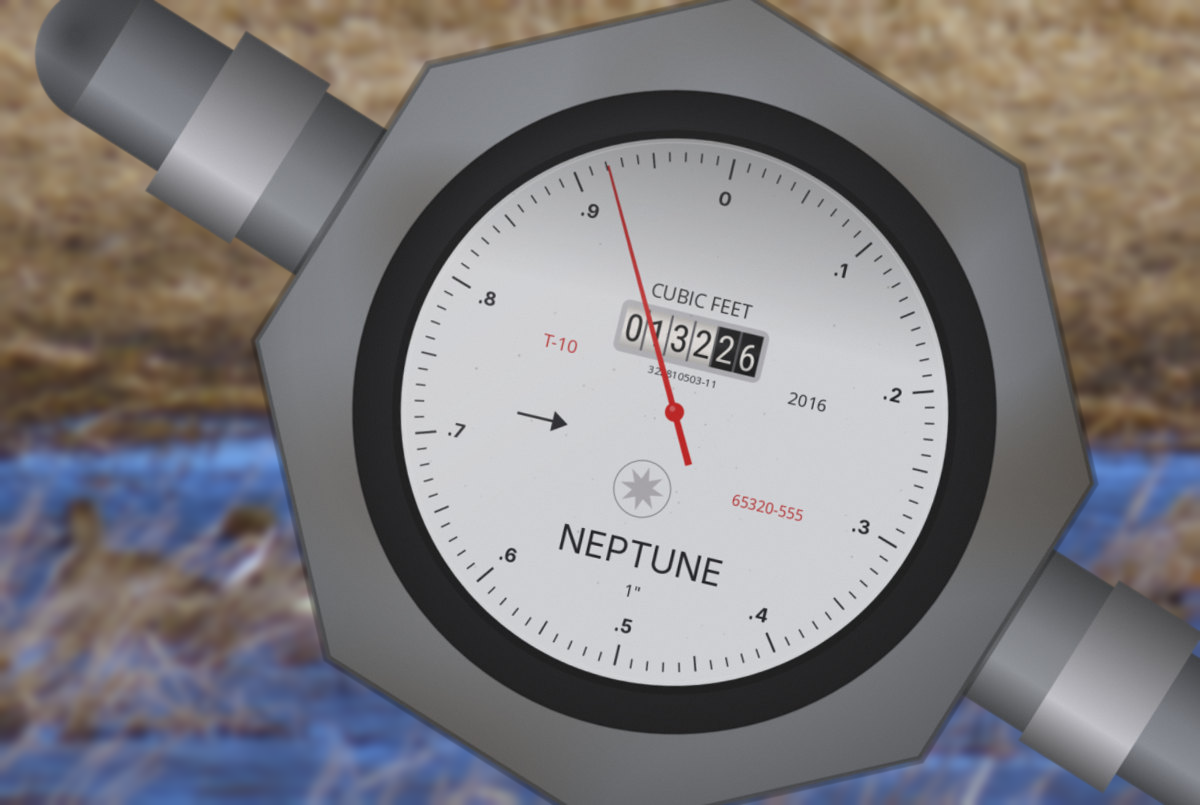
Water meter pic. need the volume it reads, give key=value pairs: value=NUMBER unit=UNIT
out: value=13225.92 unit=ft³
